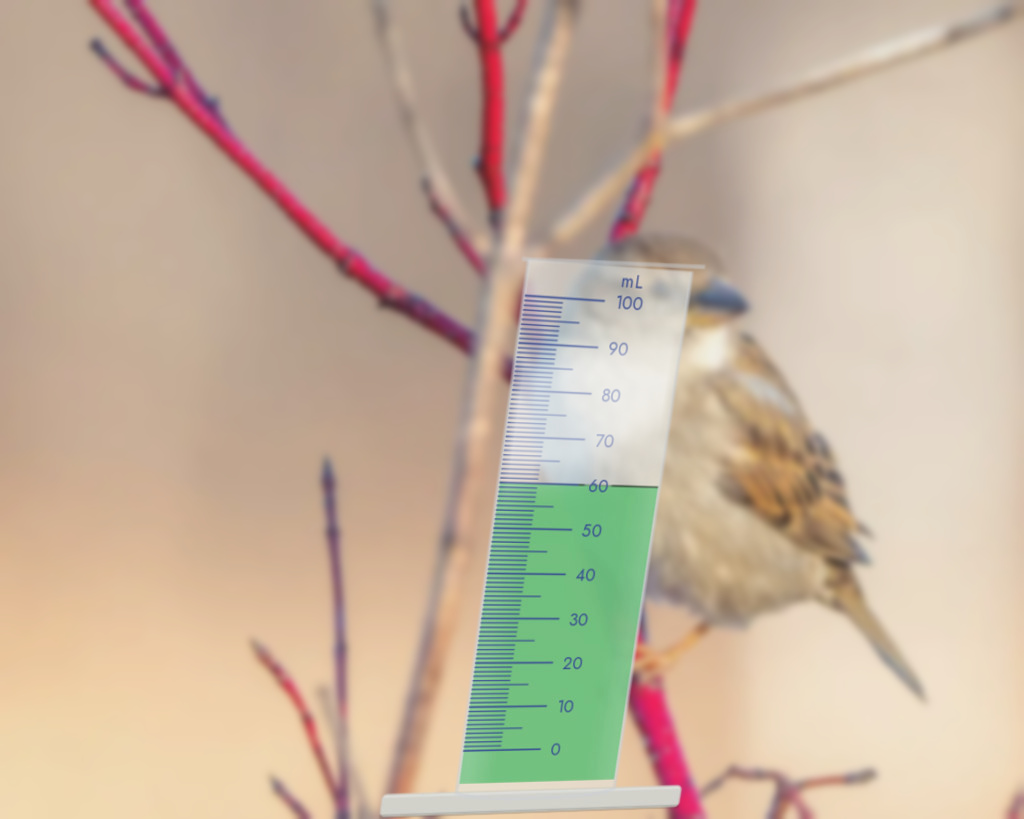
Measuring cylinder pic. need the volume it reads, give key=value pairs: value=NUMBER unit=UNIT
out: value=60 unit=mL
